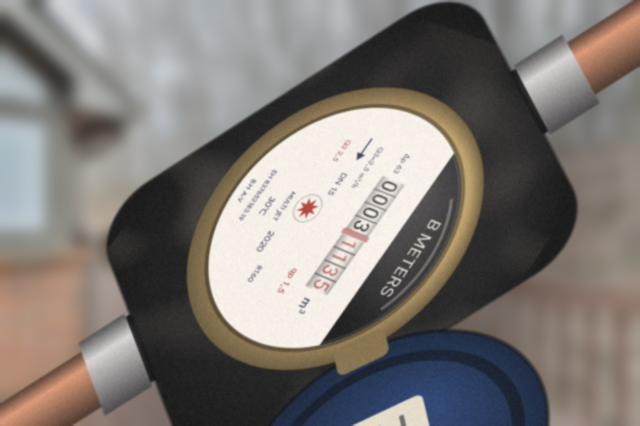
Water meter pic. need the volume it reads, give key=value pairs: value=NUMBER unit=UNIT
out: value=3.1135 unit=m³
